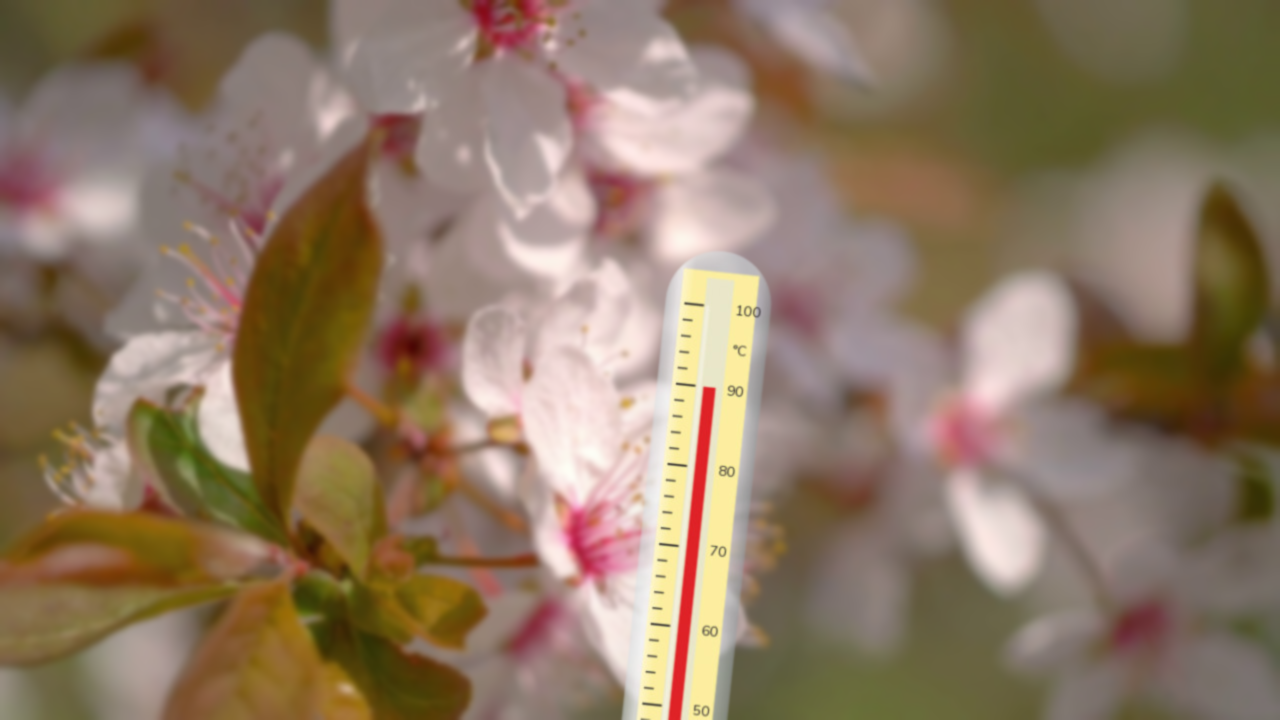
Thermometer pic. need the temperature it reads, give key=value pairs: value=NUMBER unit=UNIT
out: value=90 unit=°C
